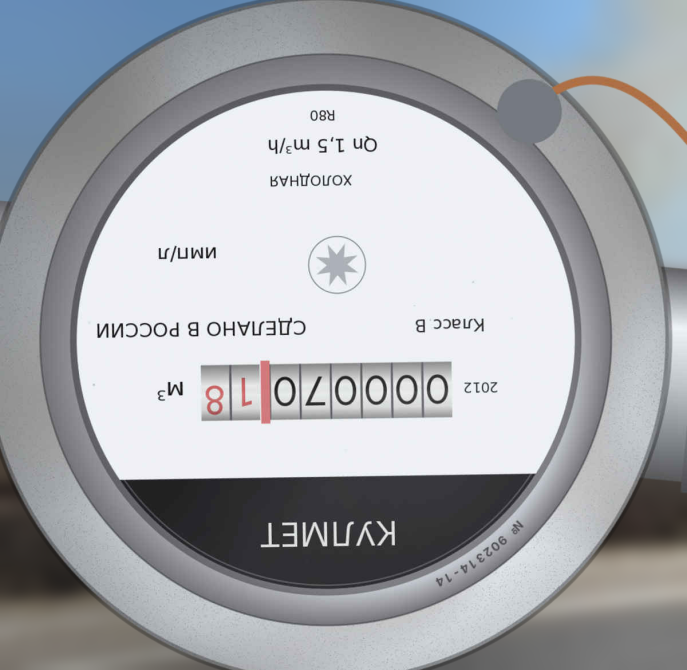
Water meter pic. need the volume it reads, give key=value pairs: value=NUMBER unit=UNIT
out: value=70.18 unit=m³
